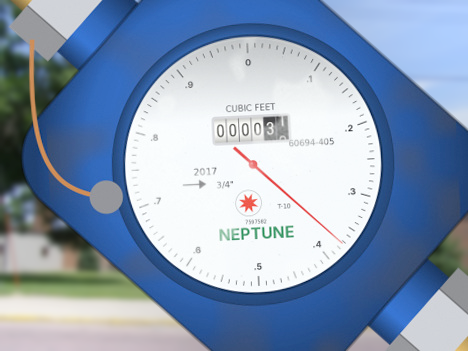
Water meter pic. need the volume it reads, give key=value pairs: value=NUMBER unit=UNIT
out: value=31.37 unit=ft³
